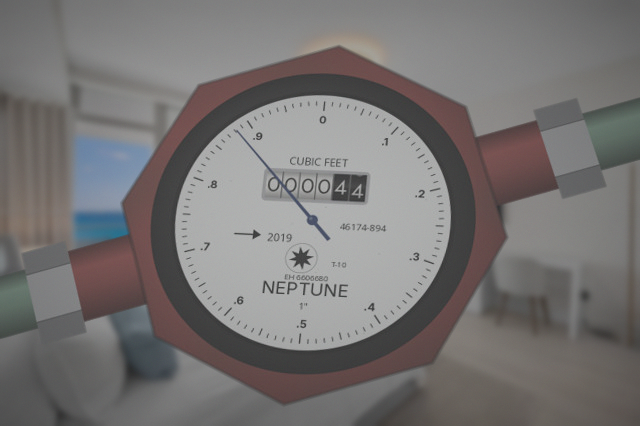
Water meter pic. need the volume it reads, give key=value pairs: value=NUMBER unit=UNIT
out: value=43.88 unit=ft³
